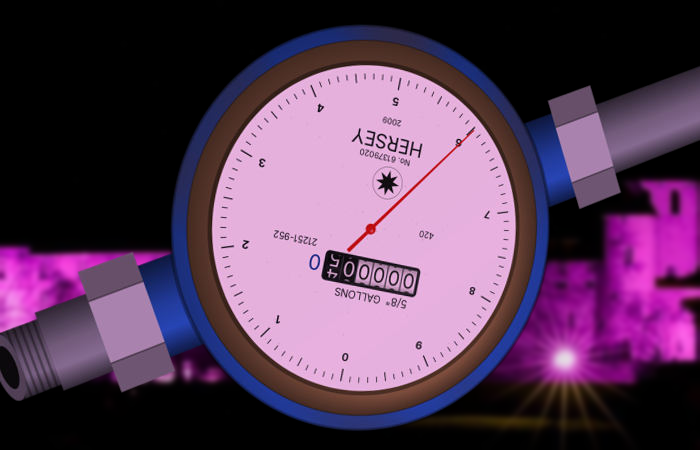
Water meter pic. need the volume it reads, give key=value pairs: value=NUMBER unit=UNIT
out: value=46.0 unit=gal
